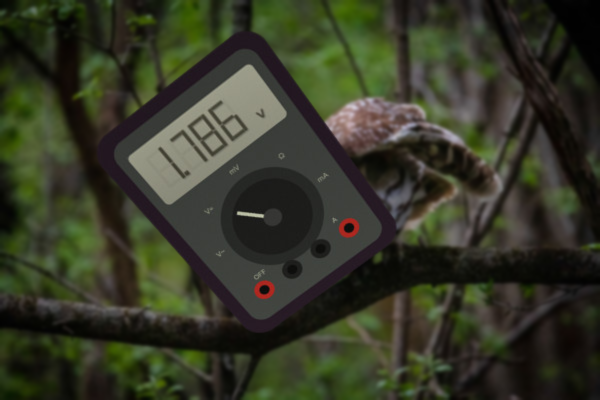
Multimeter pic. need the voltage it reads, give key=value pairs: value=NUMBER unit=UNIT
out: value=1.786 unit=V
